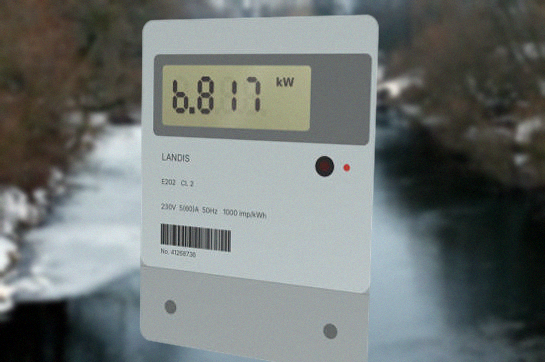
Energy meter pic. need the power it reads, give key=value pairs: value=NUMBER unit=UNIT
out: value=6.817 unit=kW
